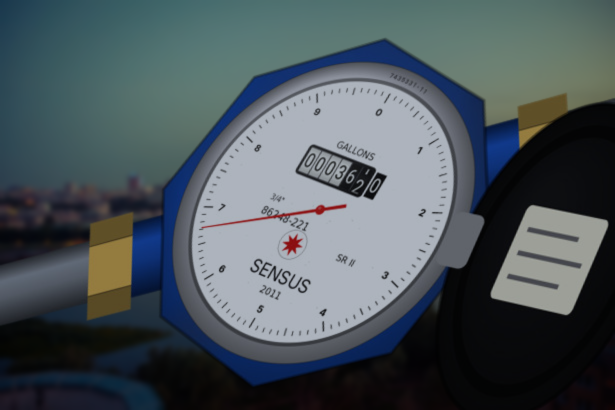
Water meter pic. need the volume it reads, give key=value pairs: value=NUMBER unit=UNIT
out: value=3616.7 unit=gal
